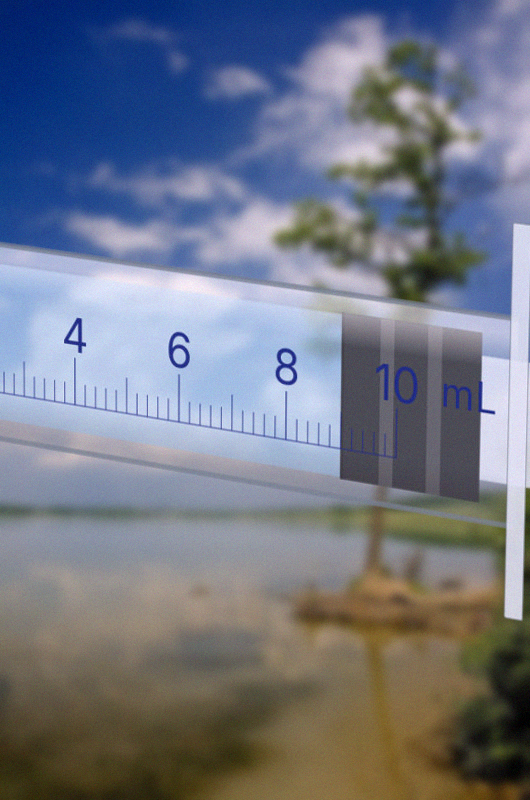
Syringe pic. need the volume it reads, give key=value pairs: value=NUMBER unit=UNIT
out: value=9 unit=mL
